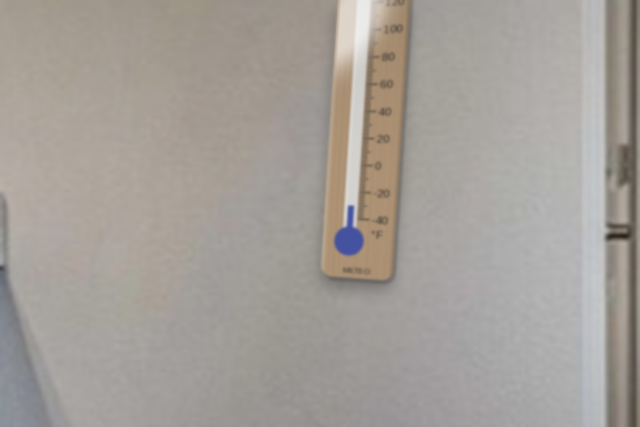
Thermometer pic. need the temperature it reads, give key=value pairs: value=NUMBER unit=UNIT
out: value=-30 unit=°F
